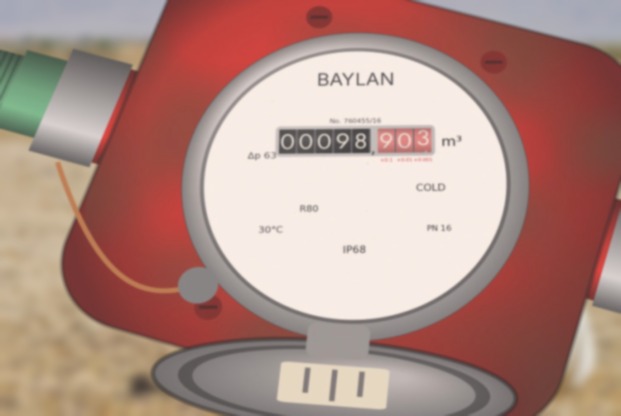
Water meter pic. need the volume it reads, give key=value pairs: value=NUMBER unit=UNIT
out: value=98.903 unit=m³
